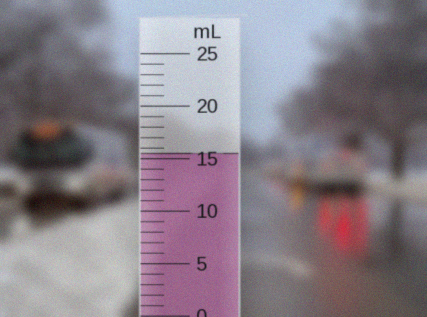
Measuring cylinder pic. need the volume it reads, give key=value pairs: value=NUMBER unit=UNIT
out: value=15.5 unit=mL
